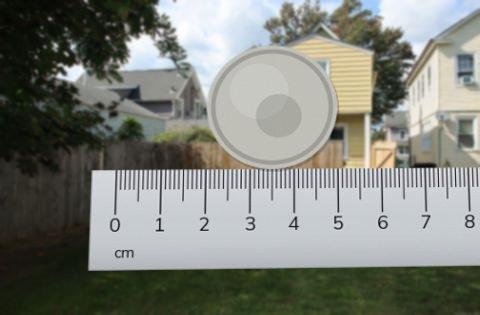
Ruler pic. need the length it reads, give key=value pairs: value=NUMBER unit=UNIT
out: value=3 unit=cm
